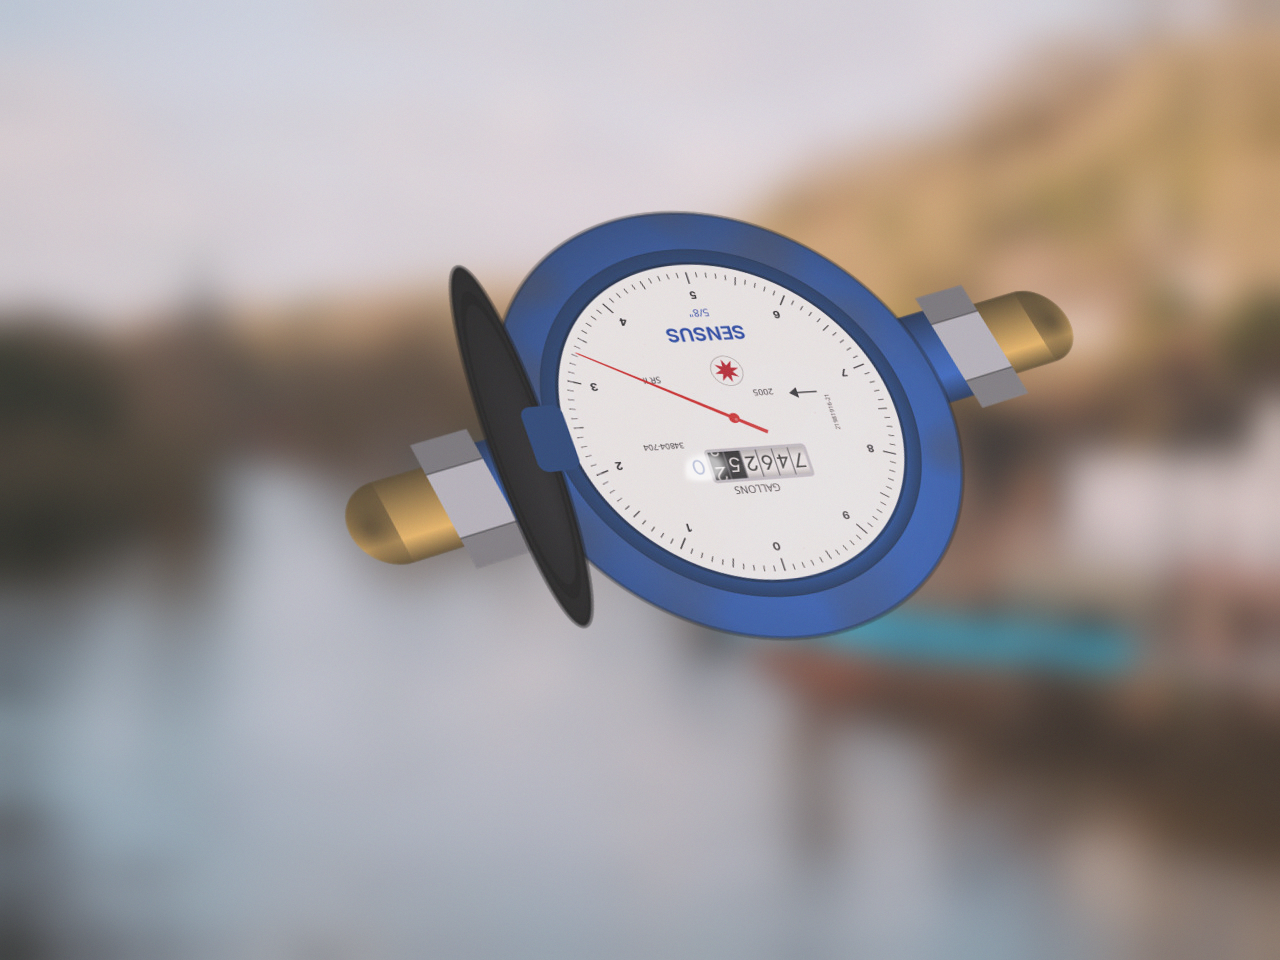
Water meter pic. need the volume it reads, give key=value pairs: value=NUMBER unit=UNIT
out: value=7462523.3 unit=gal
